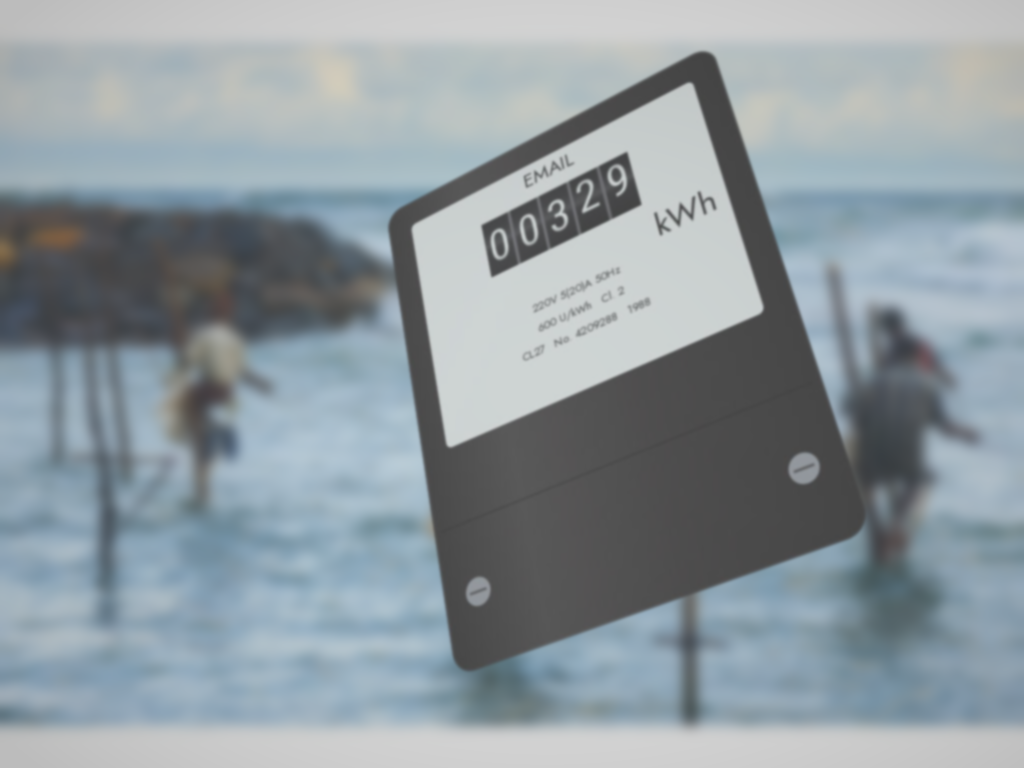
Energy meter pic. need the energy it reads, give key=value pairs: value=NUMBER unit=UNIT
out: value=329 unit=kWh
